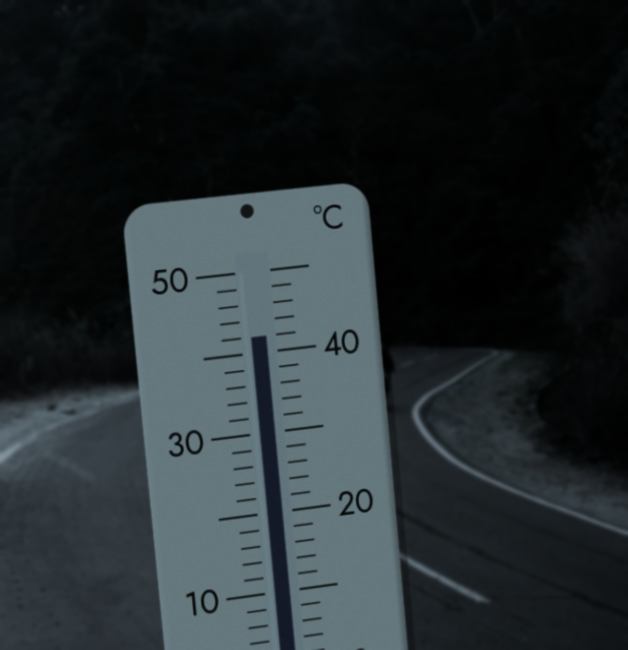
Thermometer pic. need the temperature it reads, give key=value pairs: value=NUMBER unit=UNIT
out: value=42 unit=°C
